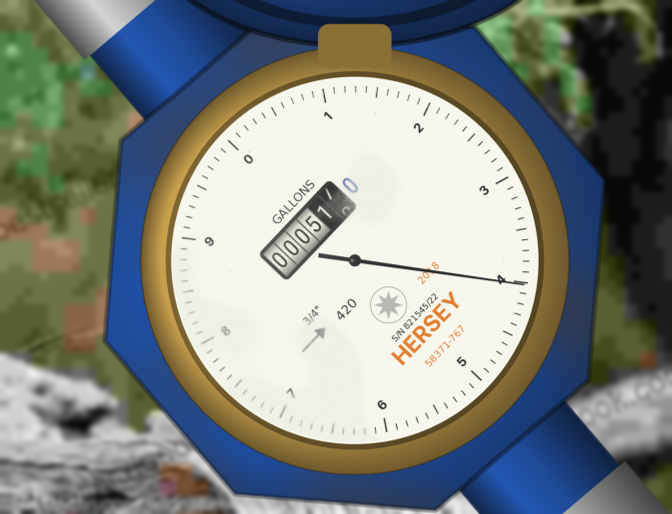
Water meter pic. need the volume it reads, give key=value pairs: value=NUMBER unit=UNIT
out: value=5174.0 unit=gal
